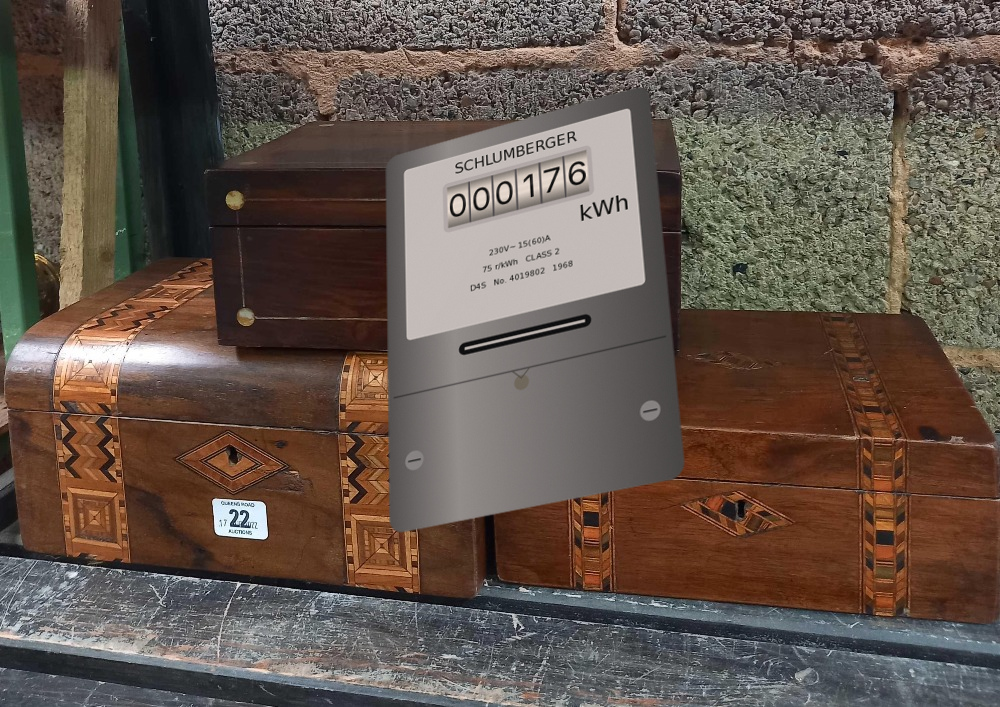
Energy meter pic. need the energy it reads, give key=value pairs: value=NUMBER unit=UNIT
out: value=176 unit=kWh
